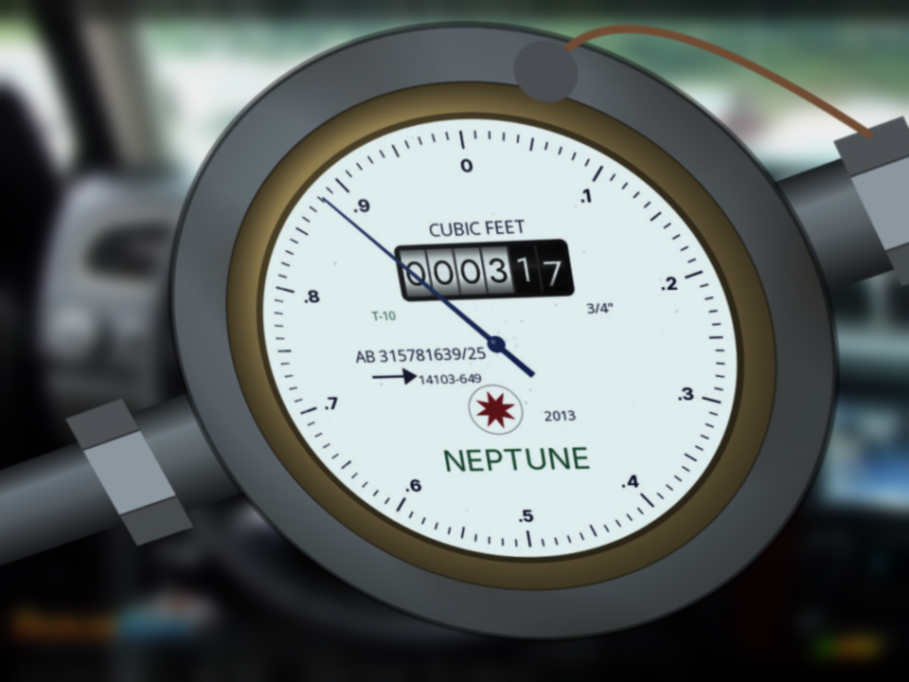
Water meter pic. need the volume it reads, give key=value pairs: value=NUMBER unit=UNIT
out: value=316.88 unit=ft³
